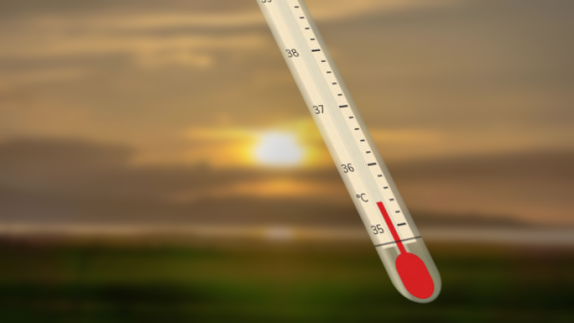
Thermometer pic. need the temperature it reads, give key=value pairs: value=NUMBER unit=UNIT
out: value=35.4 unit=°C
